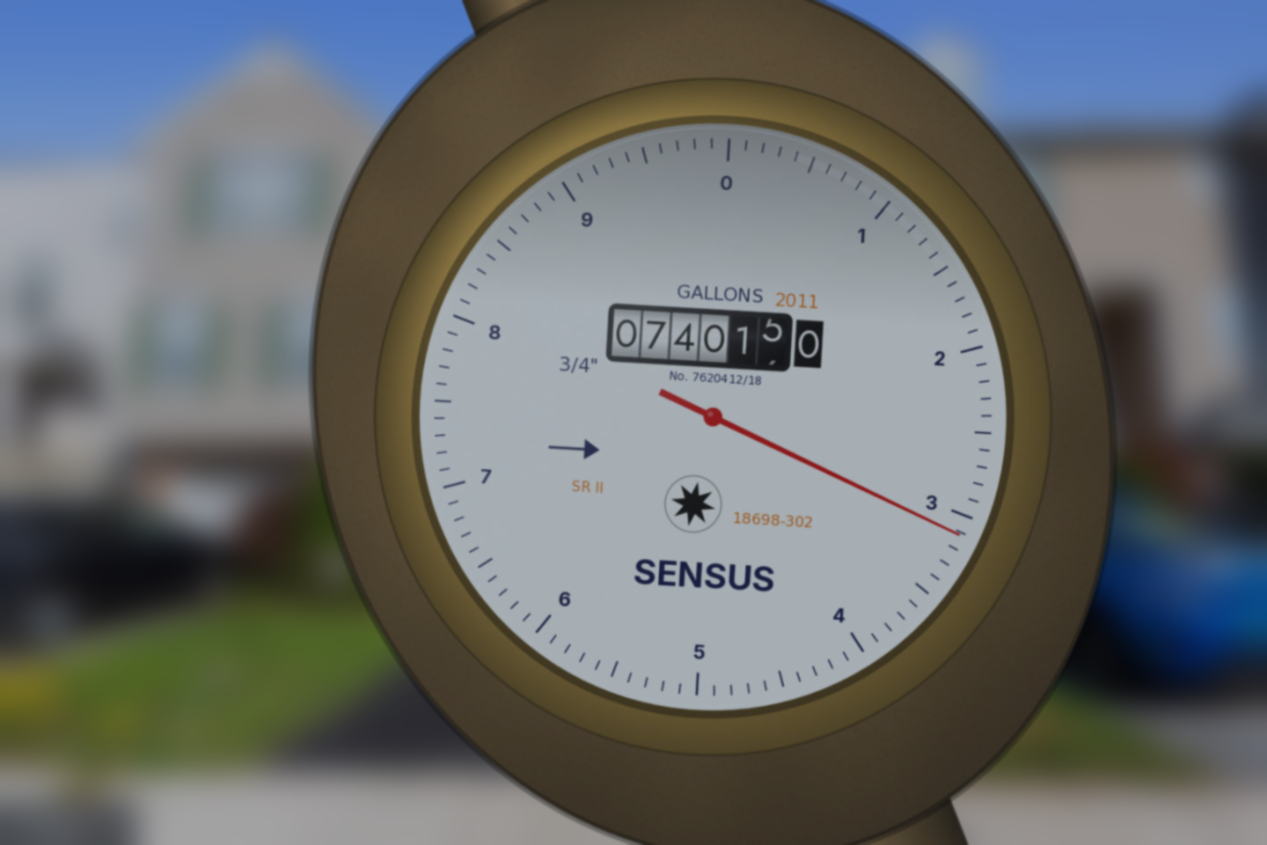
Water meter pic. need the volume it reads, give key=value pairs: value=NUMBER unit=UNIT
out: value=740153.1 unit=gal
